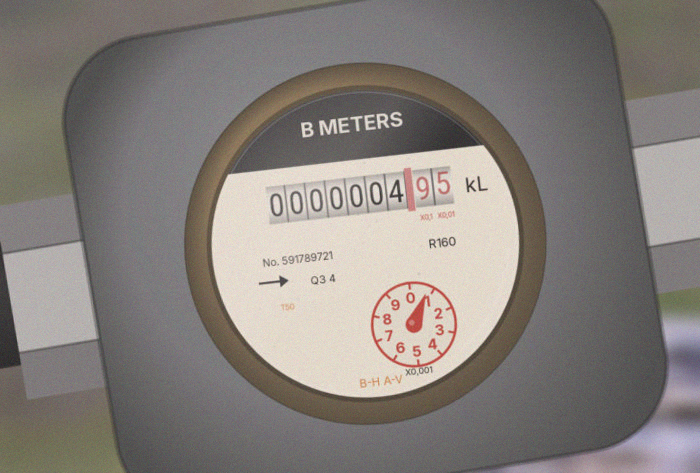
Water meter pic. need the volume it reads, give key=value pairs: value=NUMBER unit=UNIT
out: value=4.950 unit=kL
